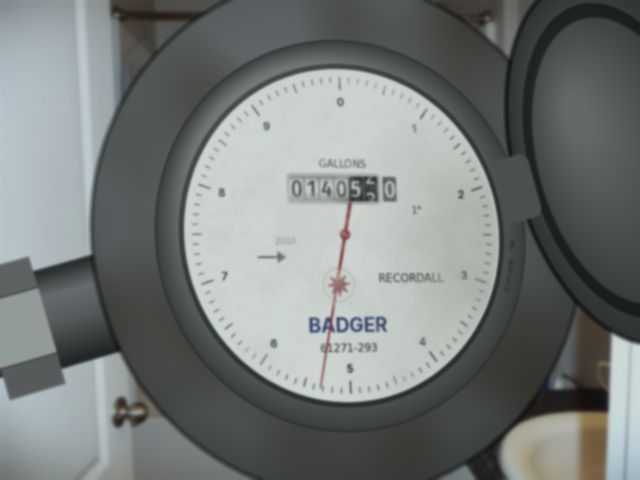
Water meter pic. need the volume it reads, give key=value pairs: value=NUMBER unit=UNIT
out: value=140525.3 unit=gal
